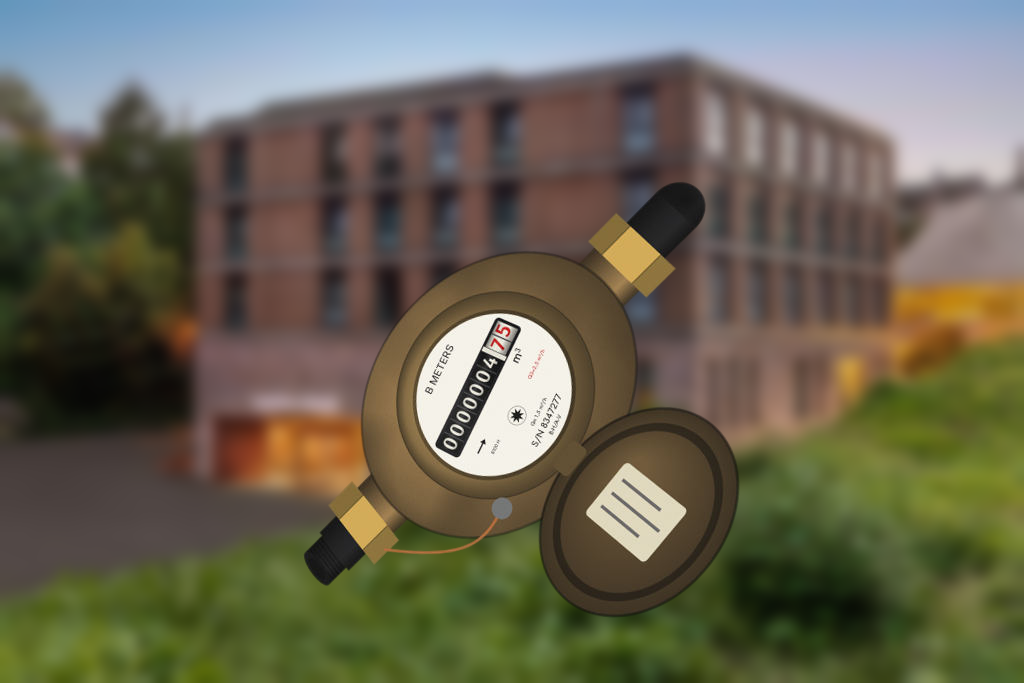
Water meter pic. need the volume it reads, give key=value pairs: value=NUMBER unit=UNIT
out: value=4.75 unit=m³
